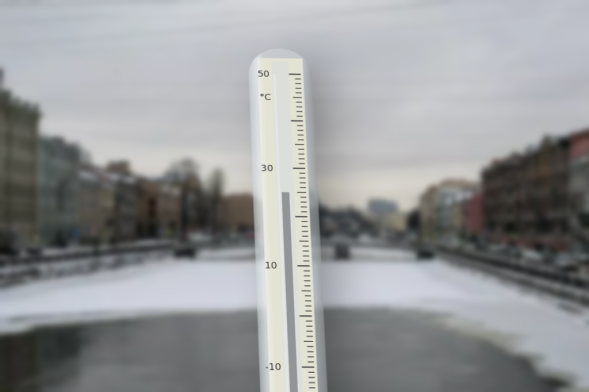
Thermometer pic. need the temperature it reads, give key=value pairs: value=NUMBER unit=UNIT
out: value=25 unit=°C
